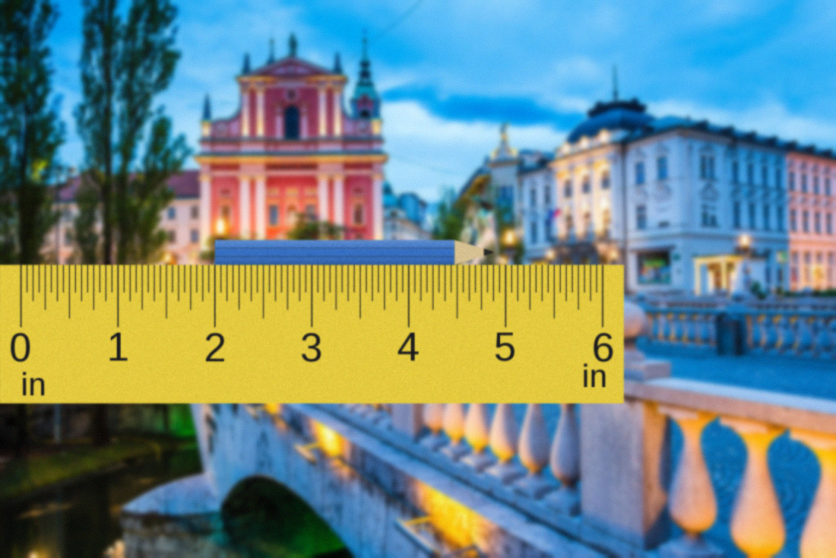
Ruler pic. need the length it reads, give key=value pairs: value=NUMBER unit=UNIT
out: value=2.875 unit=in
